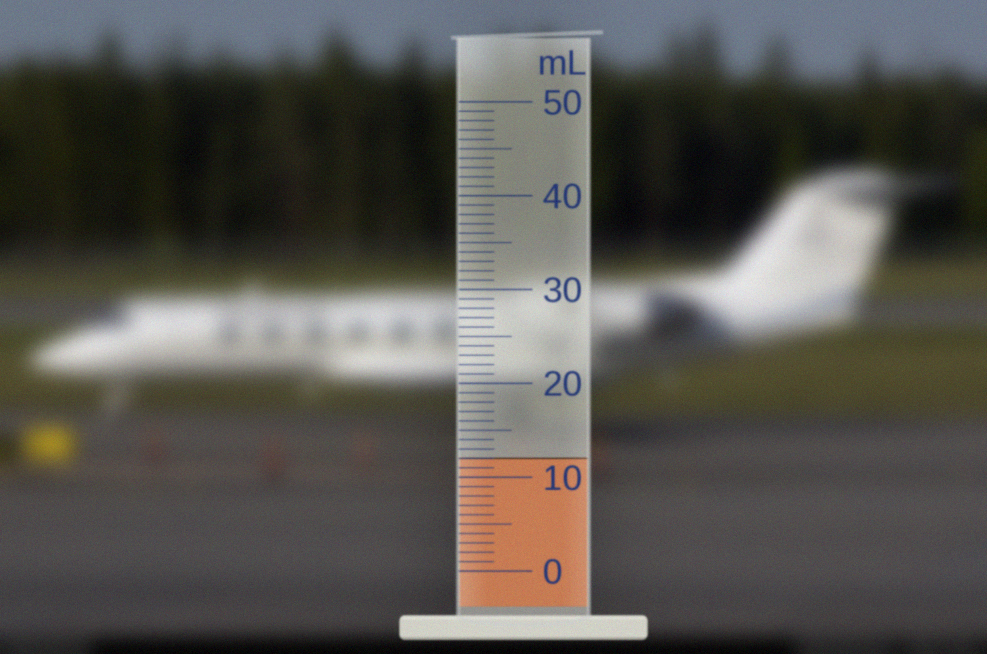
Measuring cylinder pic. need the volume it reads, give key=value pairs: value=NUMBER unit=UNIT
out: value=12 unit=mL
